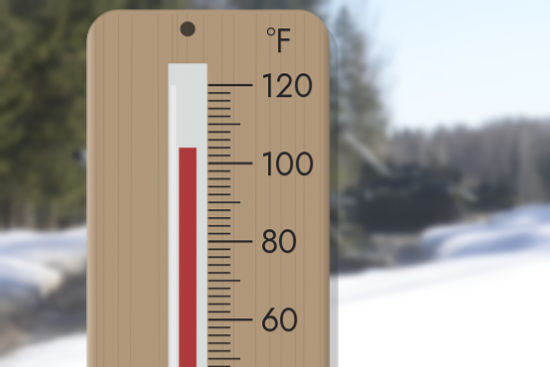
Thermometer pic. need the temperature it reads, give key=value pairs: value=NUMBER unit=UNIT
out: value=104 unit=°F
